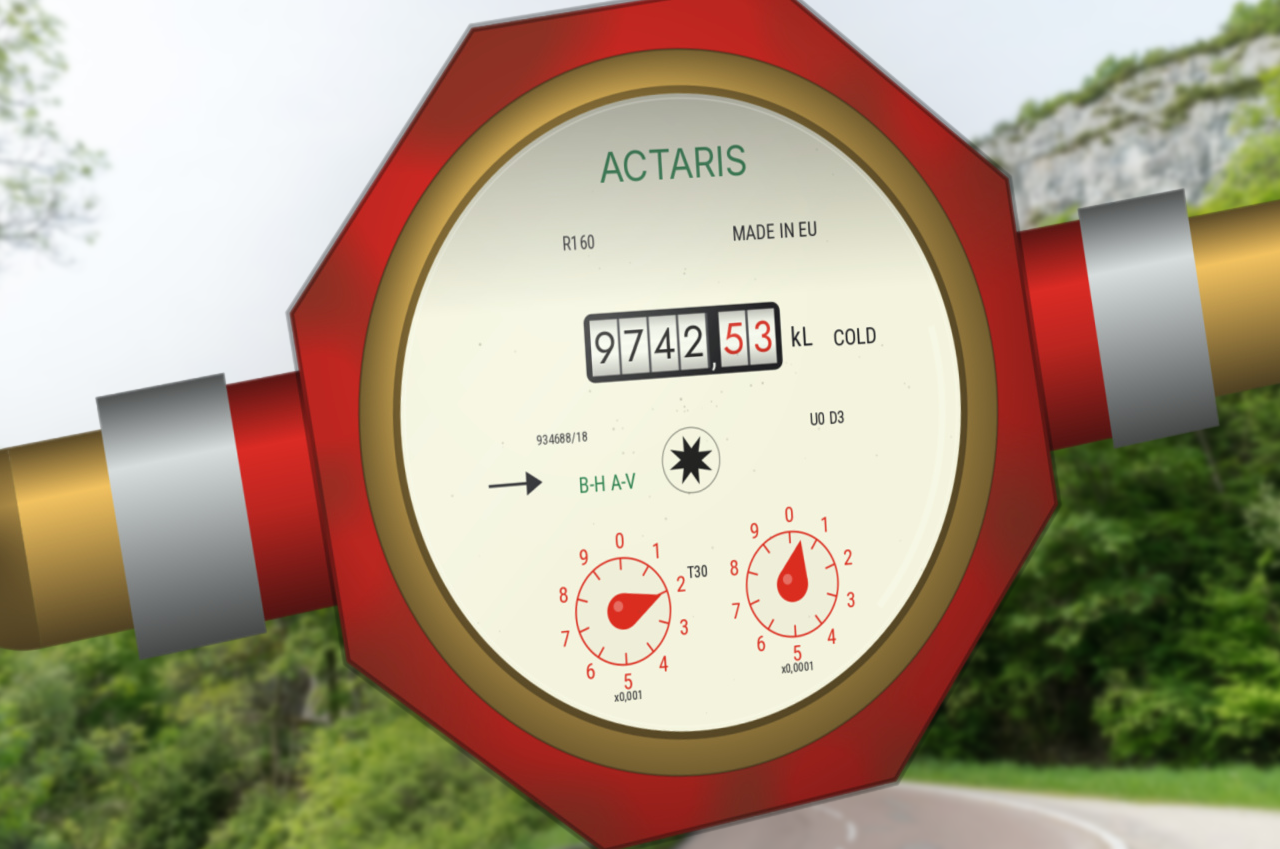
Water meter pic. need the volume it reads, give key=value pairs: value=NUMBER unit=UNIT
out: value=9742.5320 unit=kL
